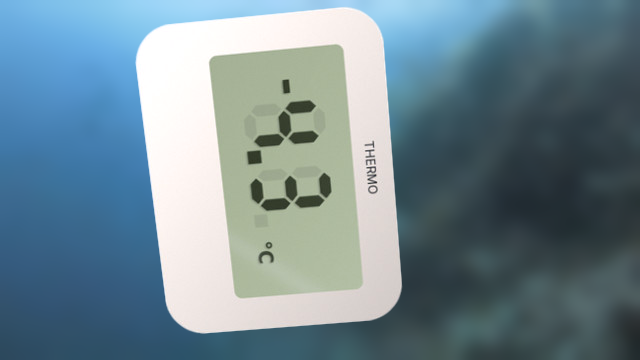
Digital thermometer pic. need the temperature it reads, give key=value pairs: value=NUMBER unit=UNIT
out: value=-4.3 unit=°C
